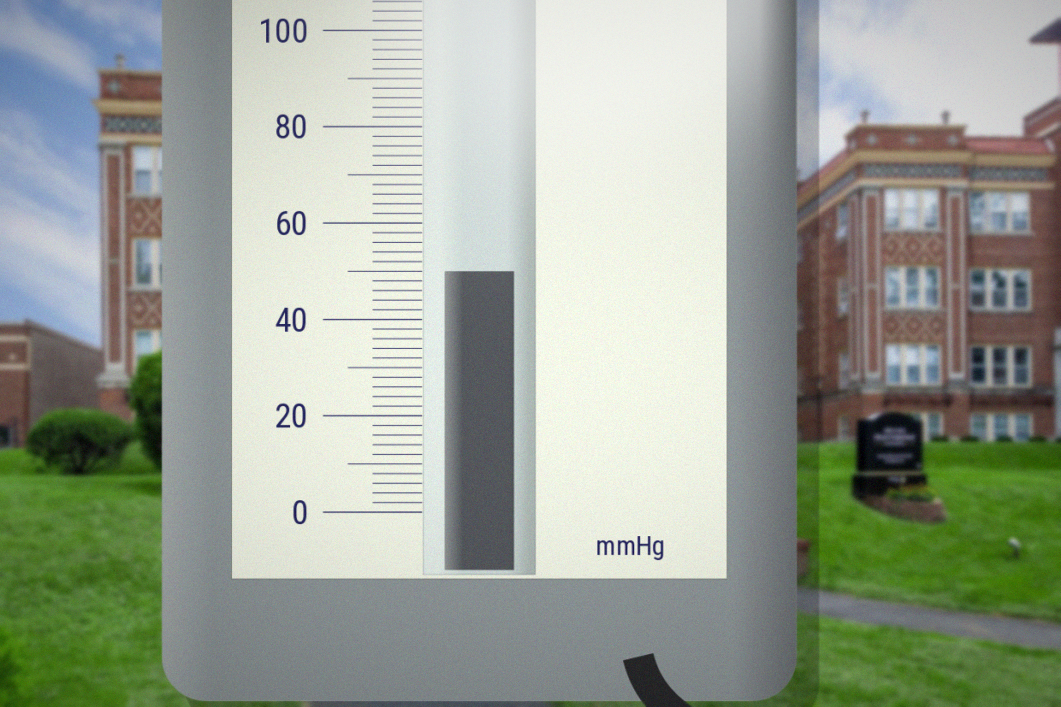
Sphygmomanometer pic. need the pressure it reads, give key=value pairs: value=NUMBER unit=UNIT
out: value=50 unit=mmHg
